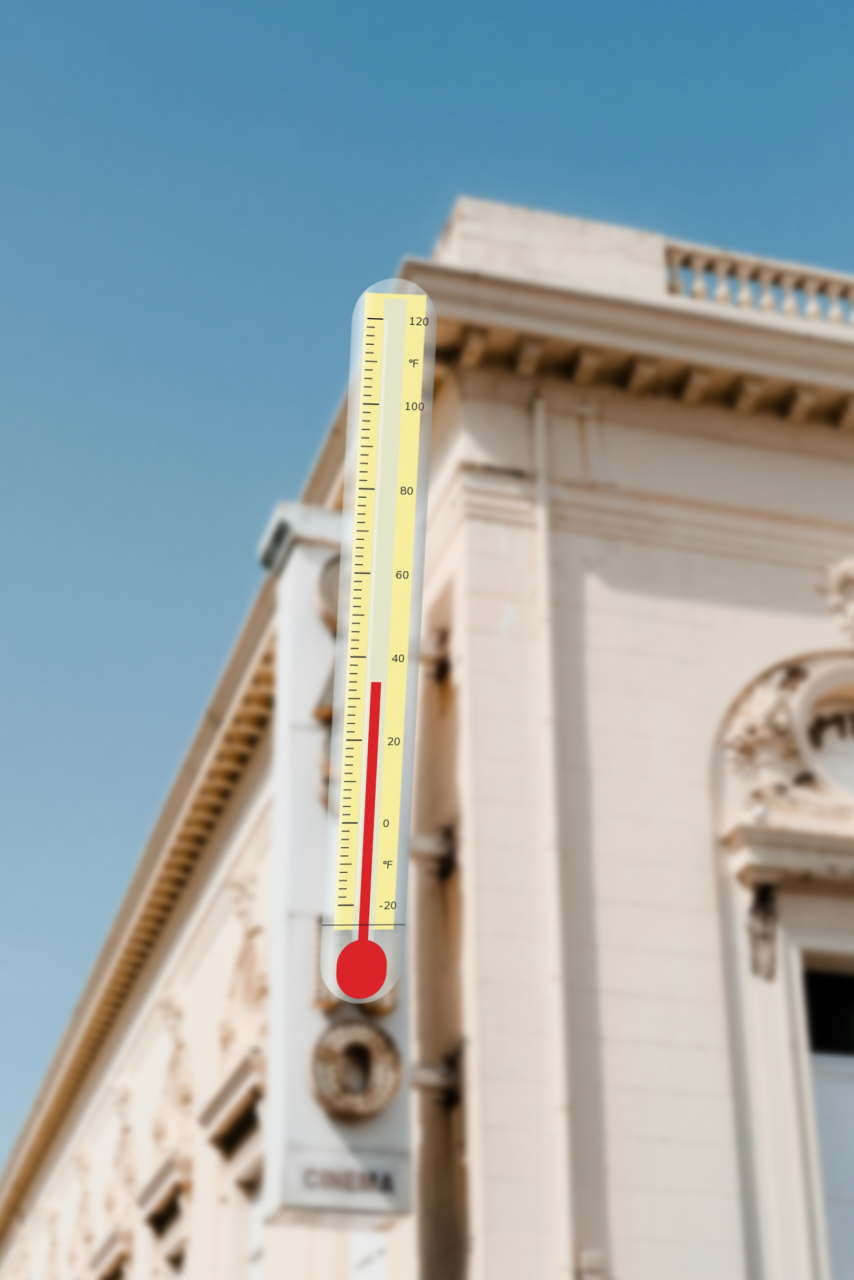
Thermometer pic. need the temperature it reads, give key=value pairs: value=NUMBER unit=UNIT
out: value=34 unit=°F
